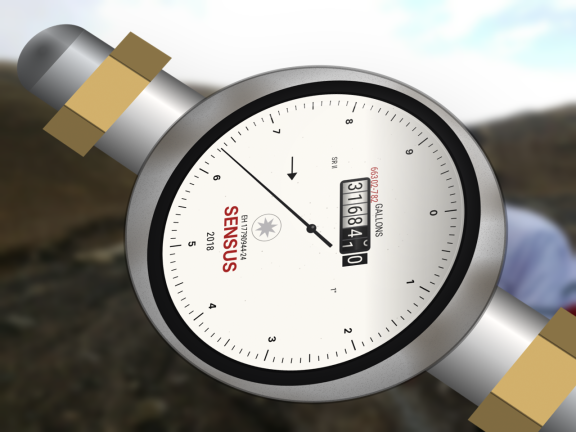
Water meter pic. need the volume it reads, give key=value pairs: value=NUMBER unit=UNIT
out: value=3168406.3 unit=gal
